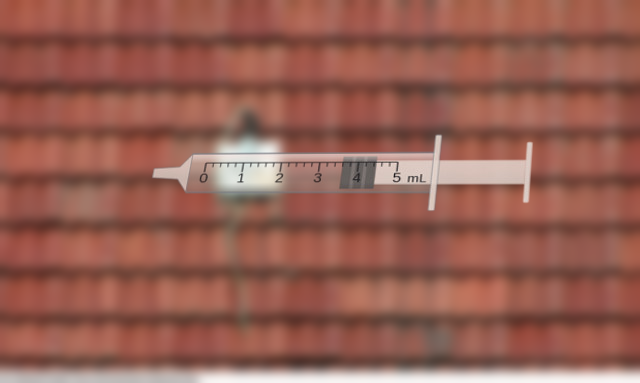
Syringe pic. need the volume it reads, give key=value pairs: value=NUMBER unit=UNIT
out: value=3.6 unit=mL
